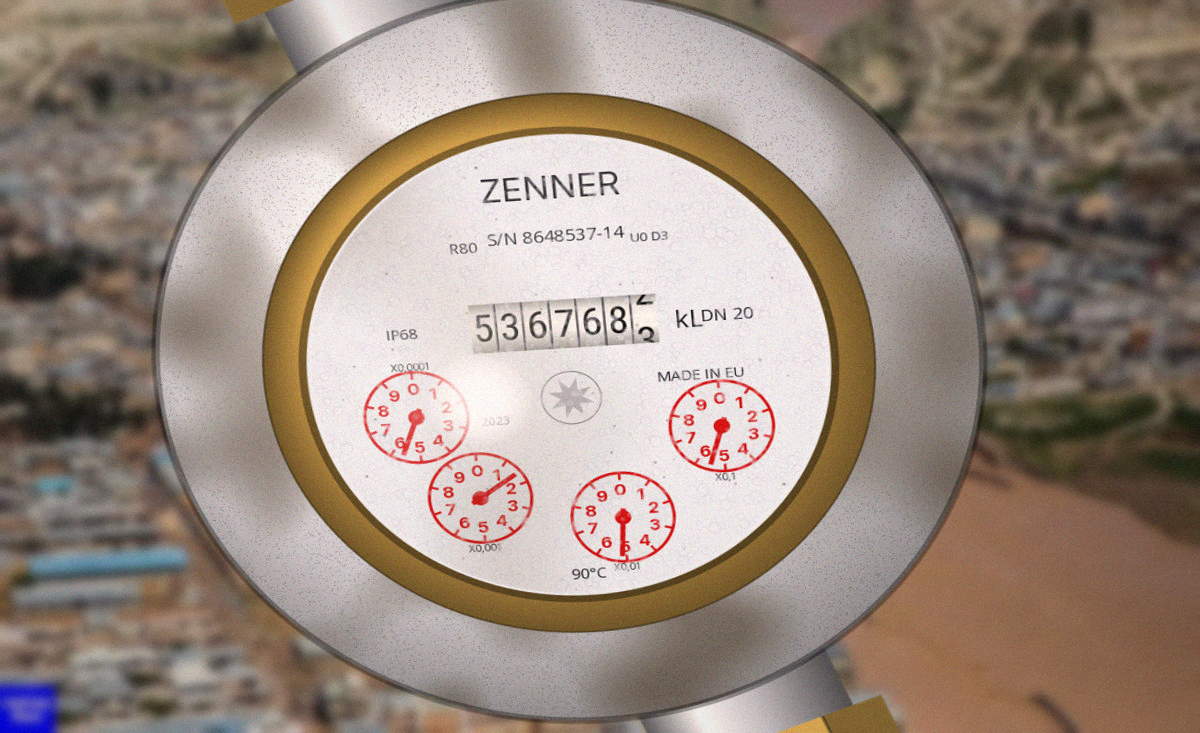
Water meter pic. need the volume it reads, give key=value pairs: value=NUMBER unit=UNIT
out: value=5367682.5515 unit=kL
